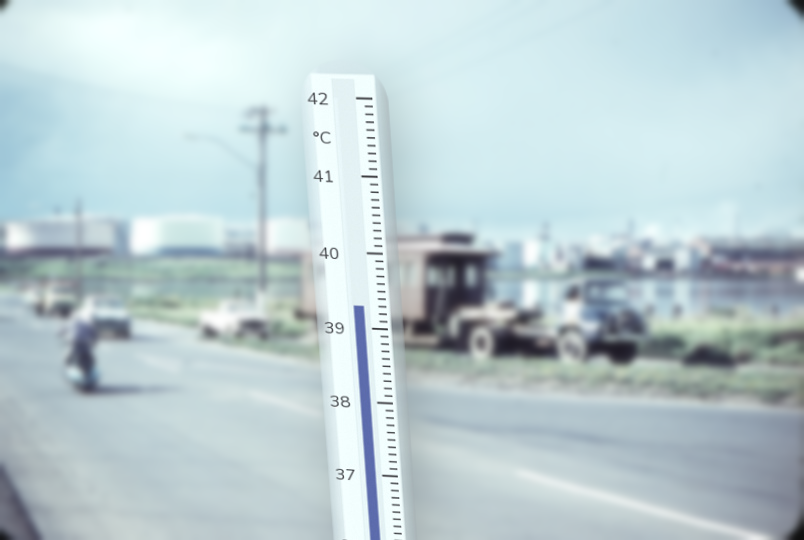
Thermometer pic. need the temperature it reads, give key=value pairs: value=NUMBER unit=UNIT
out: value=39.3 unit=°C
